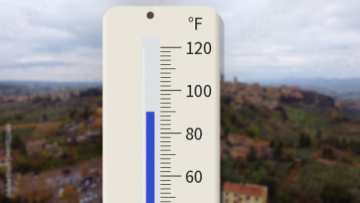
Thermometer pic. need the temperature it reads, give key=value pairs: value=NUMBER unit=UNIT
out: value=90 unit=°F
